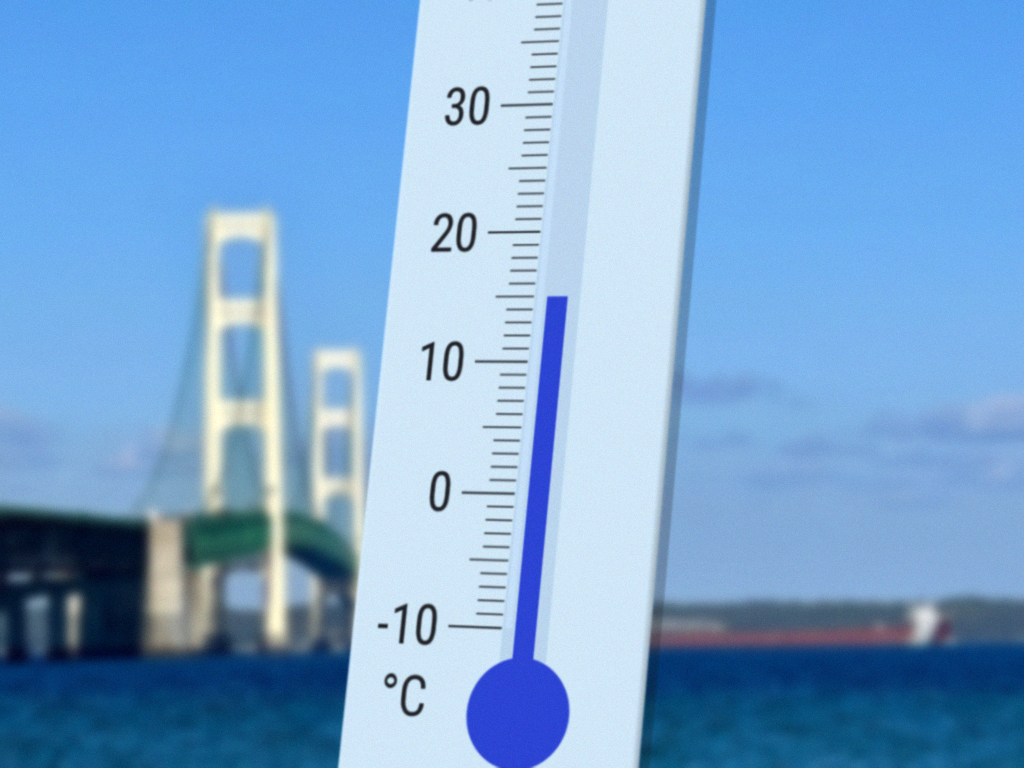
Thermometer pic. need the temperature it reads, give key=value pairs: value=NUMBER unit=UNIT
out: value=15 unit=°C
